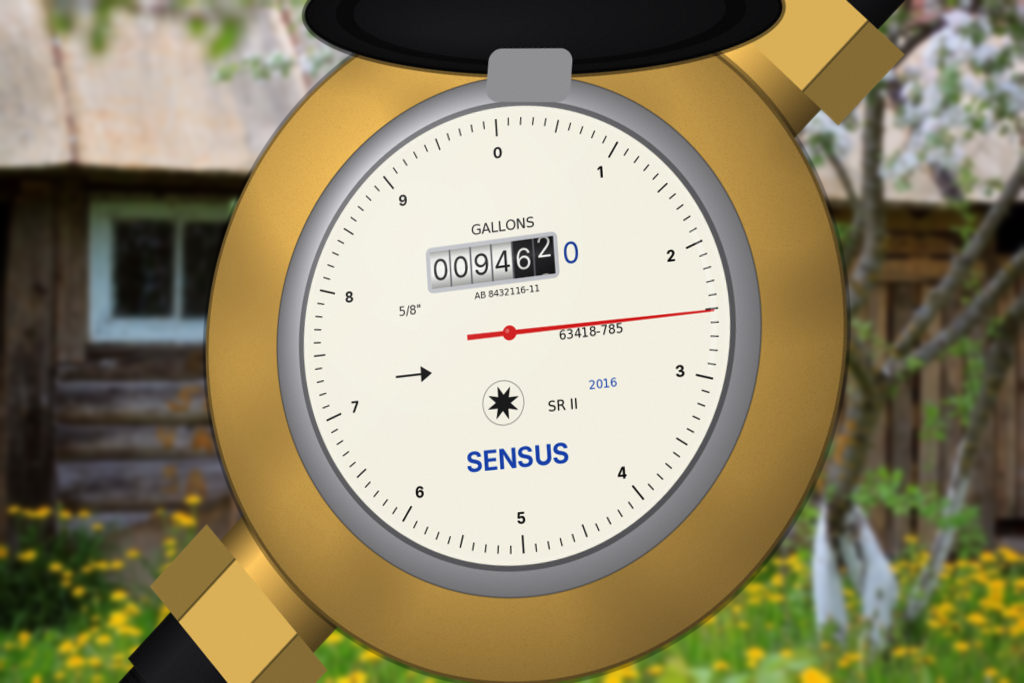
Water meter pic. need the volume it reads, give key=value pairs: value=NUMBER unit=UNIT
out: value=94622.5 unit=gal
